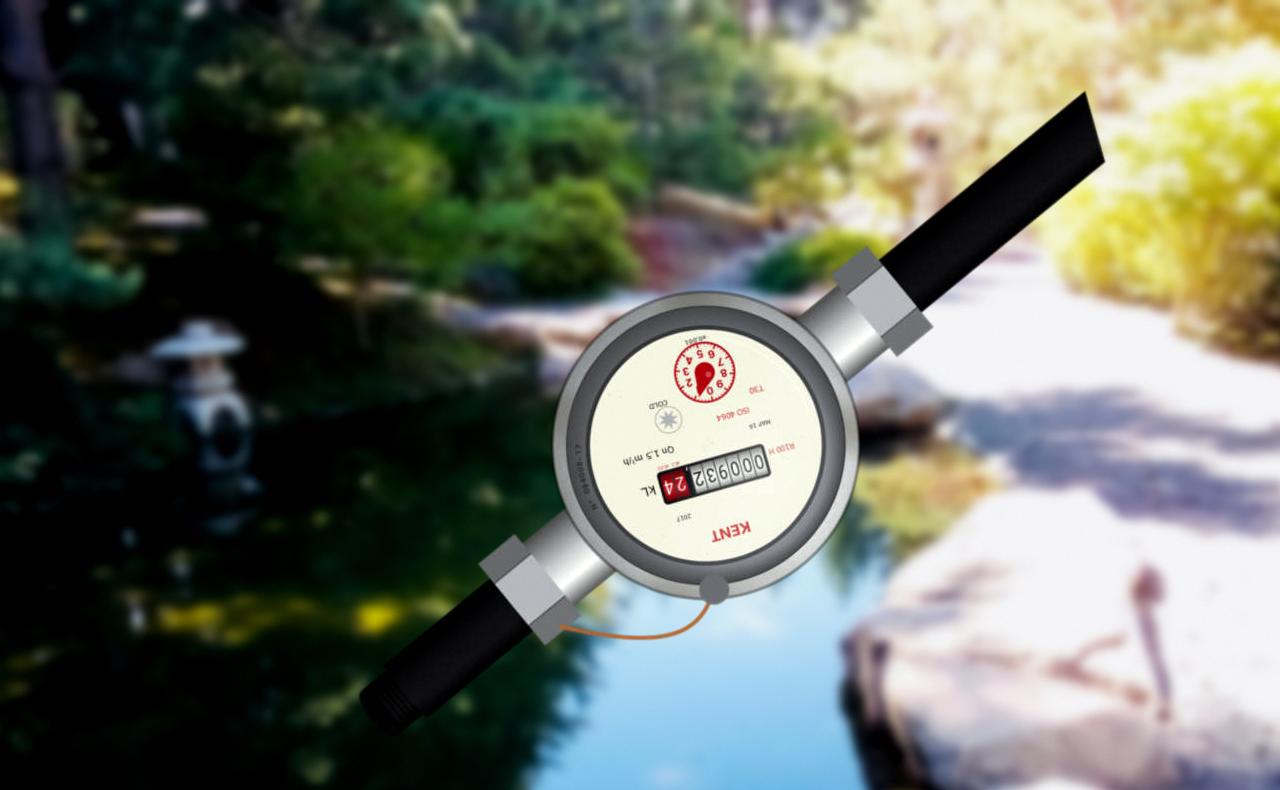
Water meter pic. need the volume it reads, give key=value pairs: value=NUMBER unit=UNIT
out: value=932.240 unit=kL
